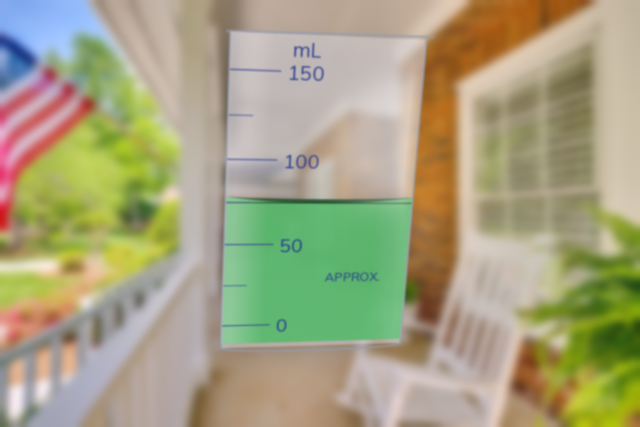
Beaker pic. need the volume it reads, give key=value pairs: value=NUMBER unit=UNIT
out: value=75 unit=mL
